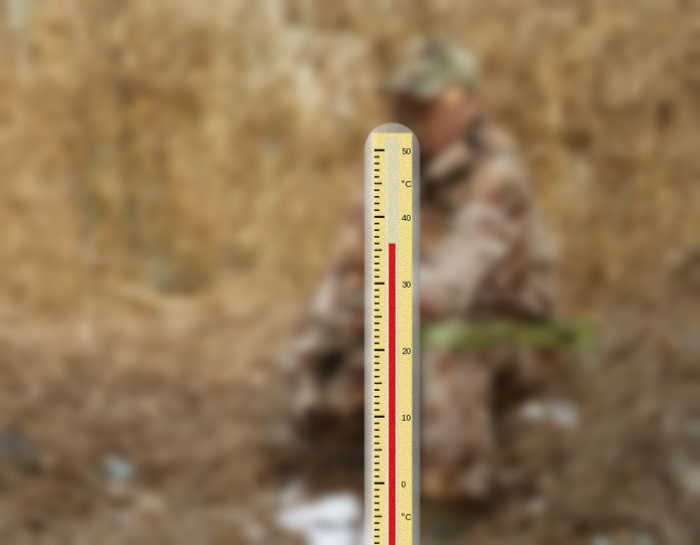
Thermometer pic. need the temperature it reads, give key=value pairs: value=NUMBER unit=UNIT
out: value=36 unit=°C
